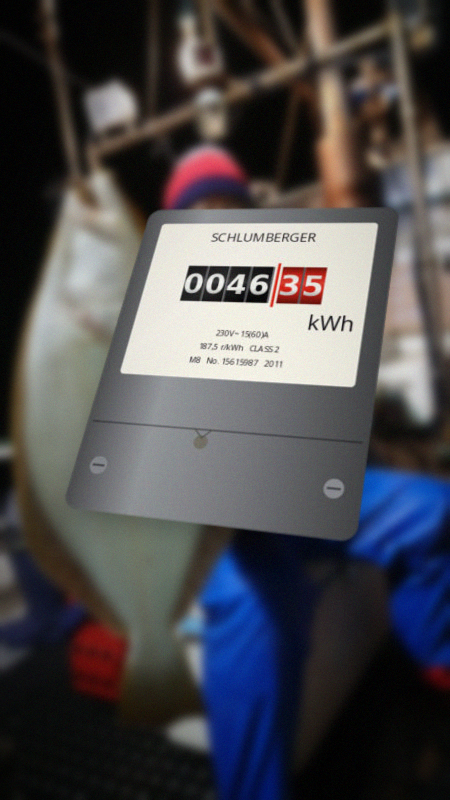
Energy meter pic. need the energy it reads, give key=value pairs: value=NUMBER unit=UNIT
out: value=46.35 unit=kWh
